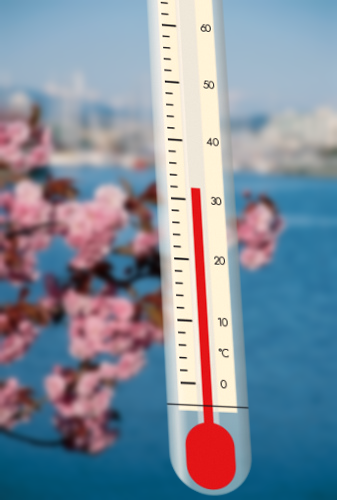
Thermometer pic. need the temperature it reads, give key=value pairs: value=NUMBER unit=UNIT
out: value=32 unit=°C
